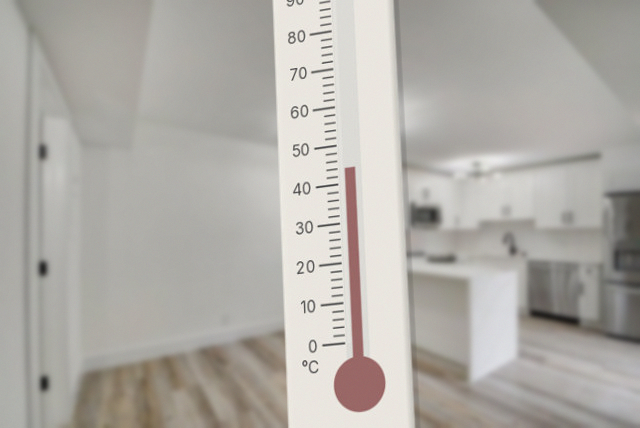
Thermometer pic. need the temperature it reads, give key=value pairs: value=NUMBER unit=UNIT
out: value=44 unit=°C
